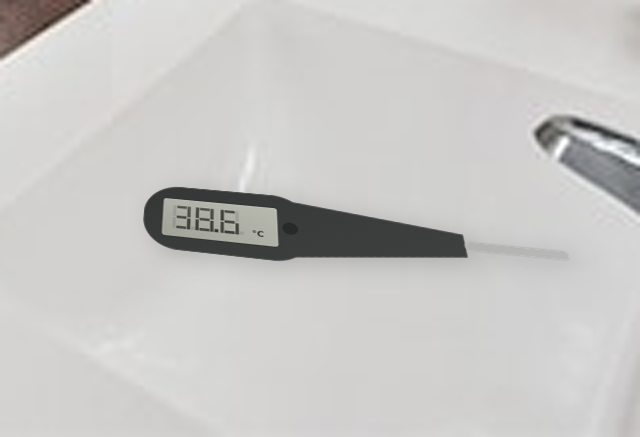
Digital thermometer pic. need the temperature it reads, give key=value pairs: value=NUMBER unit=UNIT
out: value=38.6 unit=°C
